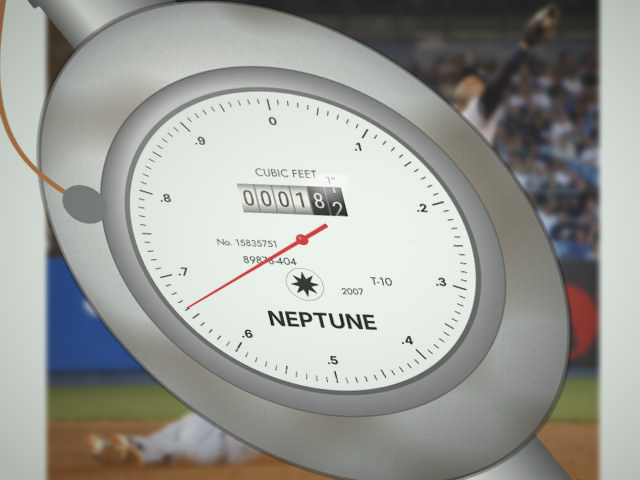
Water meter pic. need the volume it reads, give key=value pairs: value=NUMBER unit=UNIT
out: value=181.66 unit=ft³
